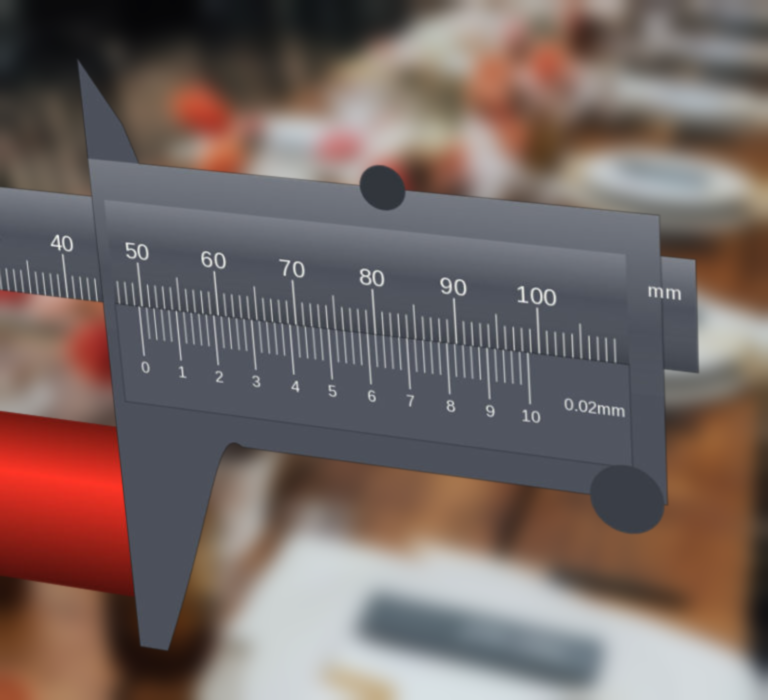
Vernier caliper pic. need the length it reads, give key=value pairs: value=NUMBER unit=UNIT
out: value=49.6 unit=mm
